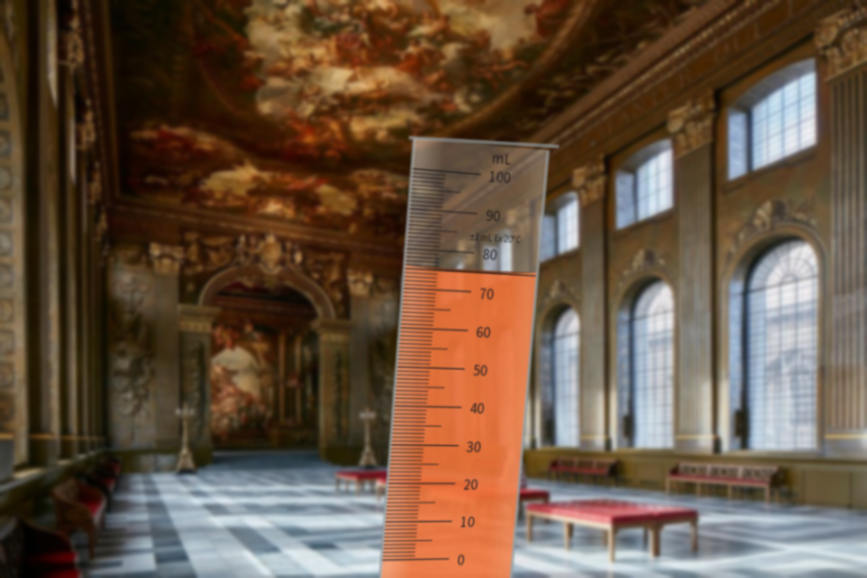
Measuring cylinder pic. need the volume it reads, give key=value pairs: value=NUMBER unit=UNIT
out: value=75 unit=mL
